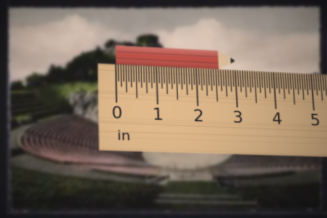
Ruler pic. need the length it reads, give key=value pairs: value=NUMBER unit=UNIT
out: value=3 unit=in
